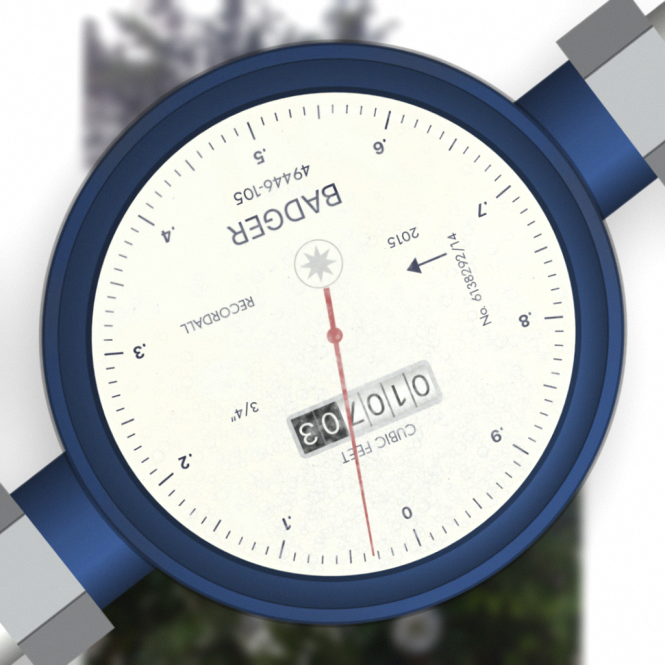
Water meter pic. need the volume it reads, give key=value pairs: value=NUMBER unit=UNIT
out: value=10703.03 unit=ft³
